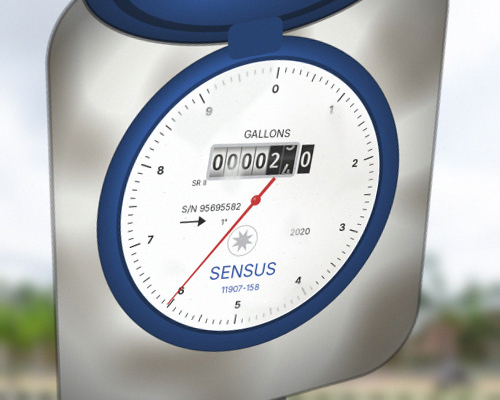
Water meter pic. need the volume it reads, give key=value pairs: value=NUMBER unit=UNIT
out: value=236.0 unit=gal
